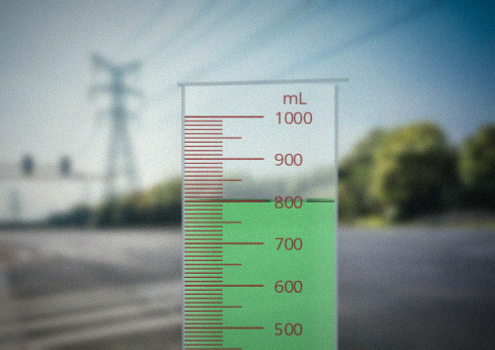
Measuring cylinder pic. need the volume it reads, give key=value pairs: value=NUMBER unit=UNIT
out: value=800 unit=mL
